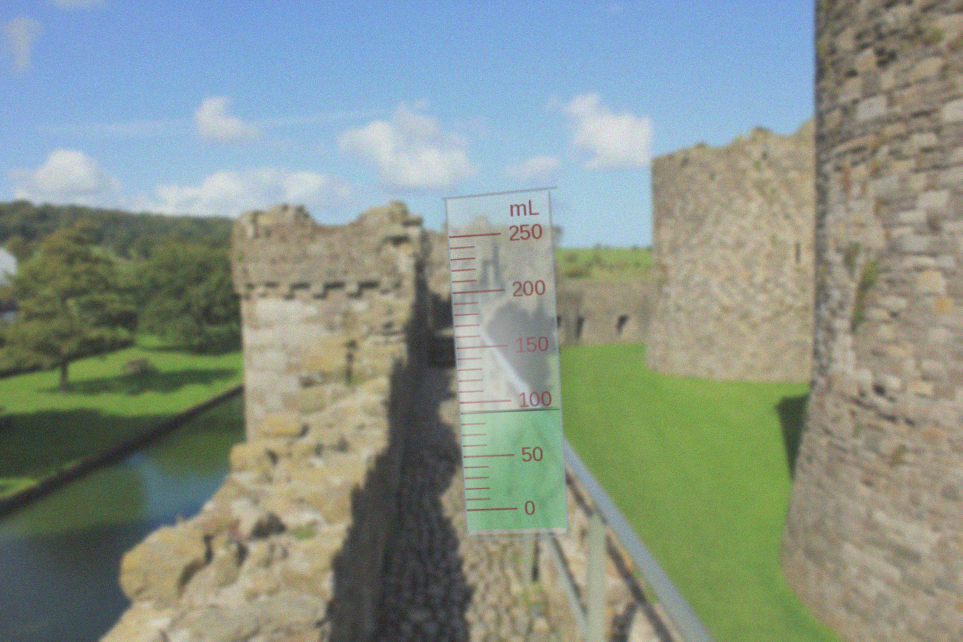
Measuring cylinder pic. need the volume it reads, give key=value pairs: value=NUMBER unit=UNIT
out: value=90 unit=mL
